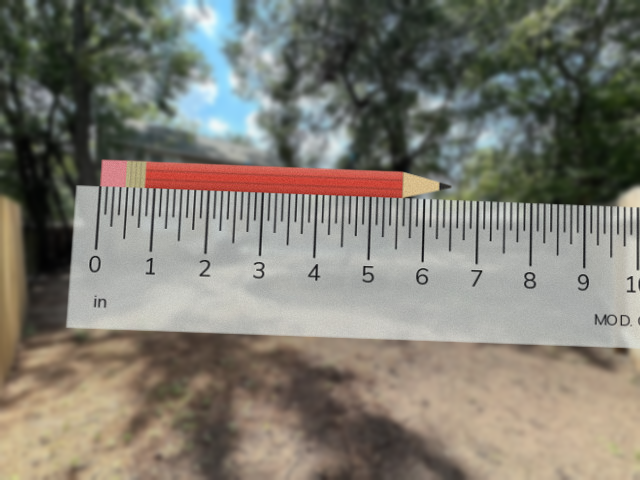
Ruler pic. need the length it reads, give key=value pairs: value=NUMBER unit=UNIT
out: value=6.5 unit=in
